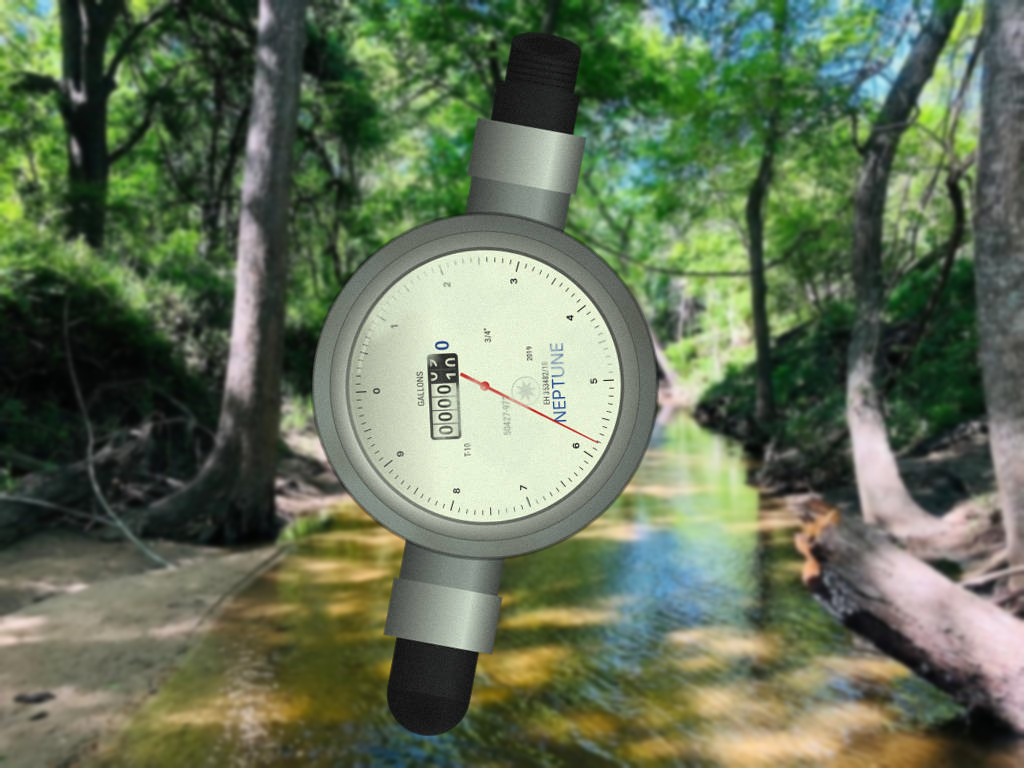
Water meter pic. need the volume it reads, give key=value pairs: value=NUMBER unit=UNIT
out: value=95.8 unit=gal
